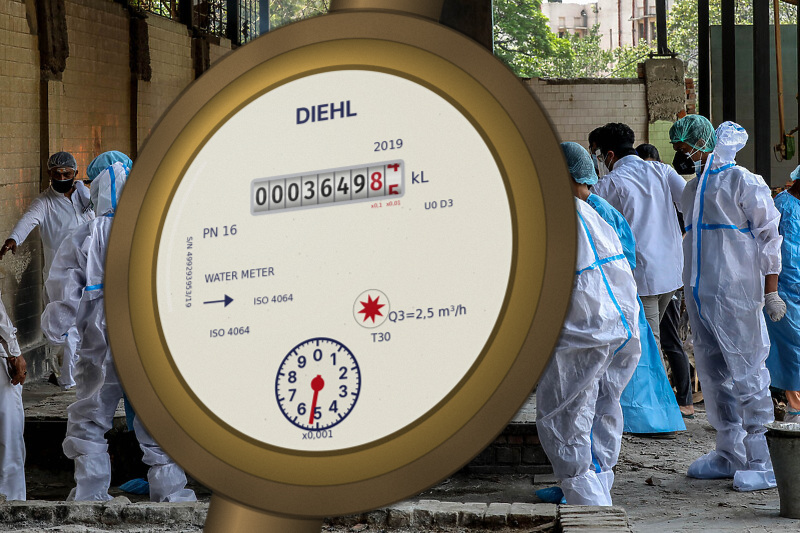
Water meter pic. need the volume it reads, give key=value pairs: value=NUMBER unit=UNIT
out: value=3649.845 unit=kL
